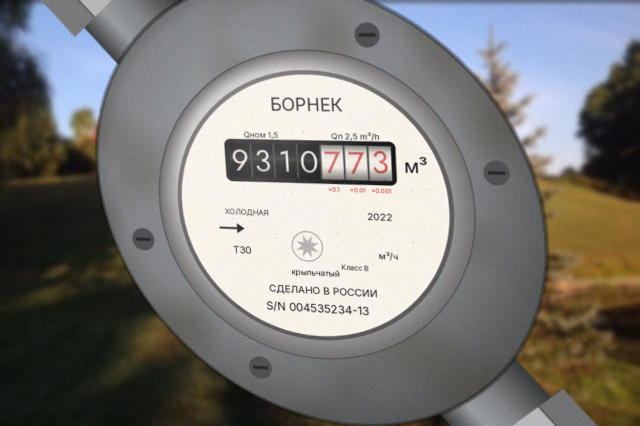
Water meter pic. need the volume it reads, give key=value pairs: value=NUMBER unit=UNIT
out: value=9310.773 unit=m³
